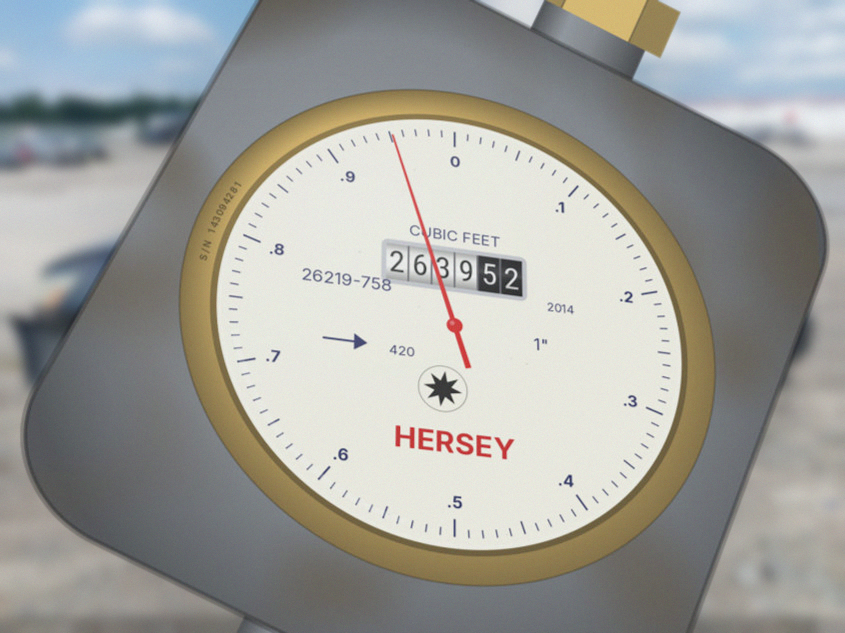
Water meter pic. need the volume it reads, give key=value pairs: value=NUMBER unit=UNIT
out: value=263951.95 unit=ft³
